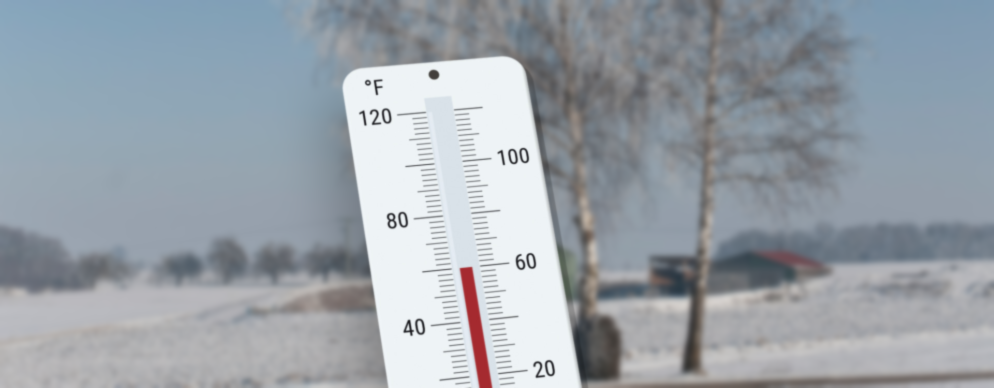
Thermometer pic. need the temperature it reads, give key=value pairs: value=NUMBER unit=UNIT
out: value=60 unit=°F
